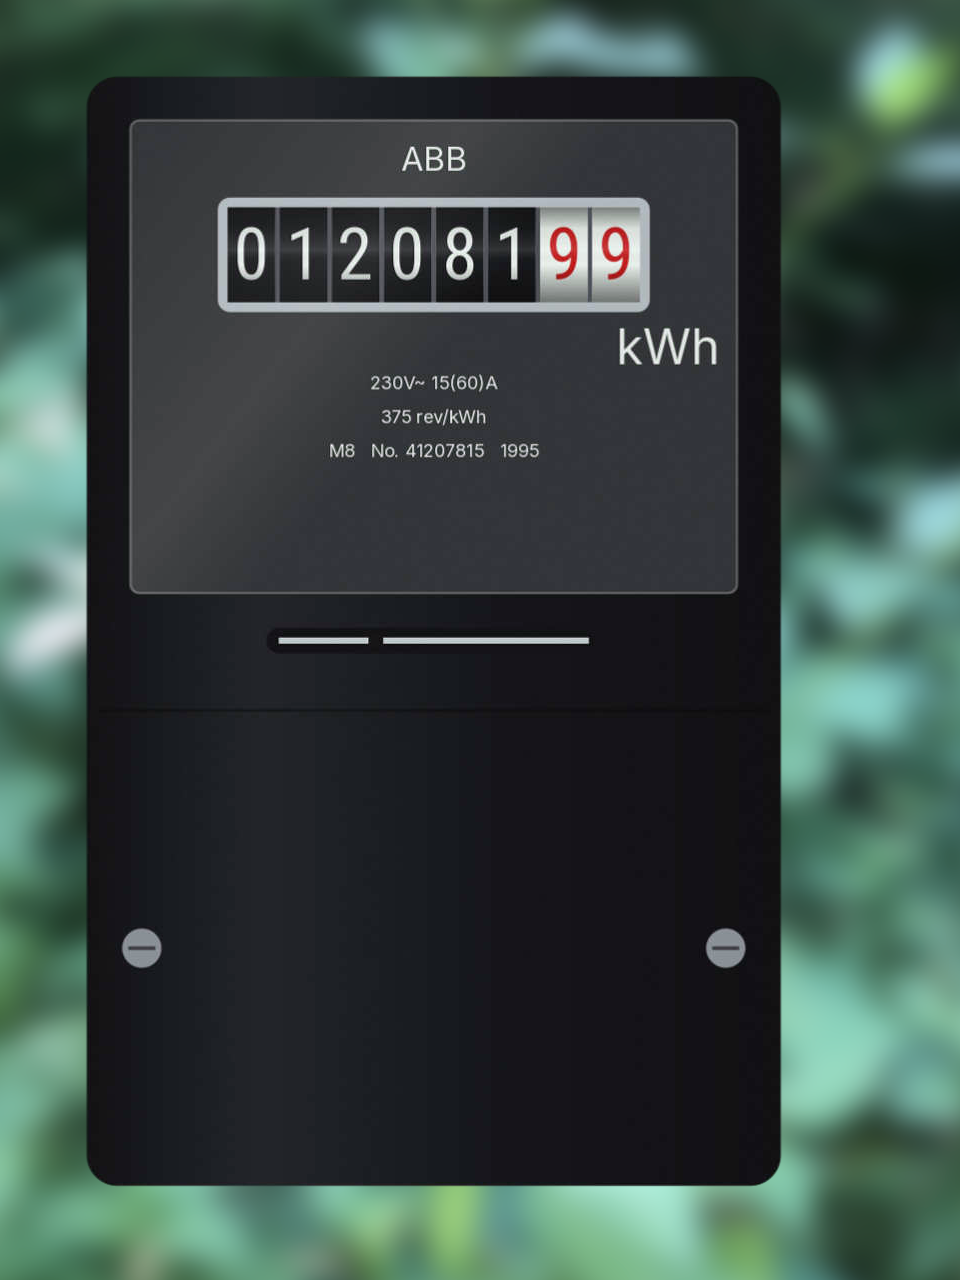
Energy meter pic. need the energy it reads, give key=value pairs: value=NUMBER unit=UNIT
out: value=12081.99 unit=kWh
